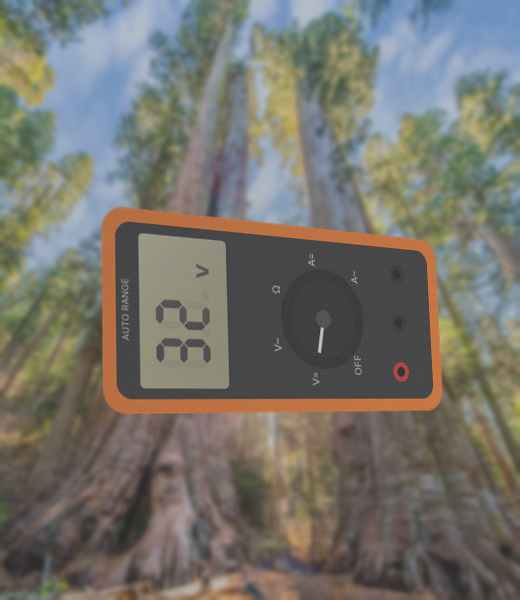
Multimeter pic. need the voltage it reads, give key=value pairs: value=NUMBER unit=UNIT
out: value=32 unit=V
